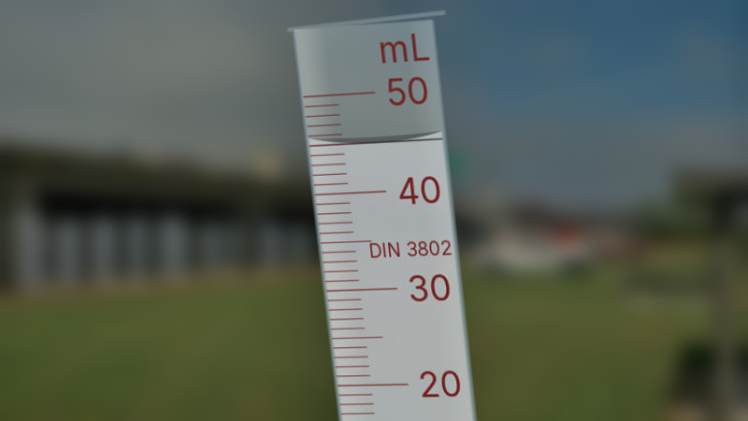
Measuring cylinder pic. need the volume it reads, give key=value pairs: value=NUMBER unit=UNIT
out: value=45 unit=mL
